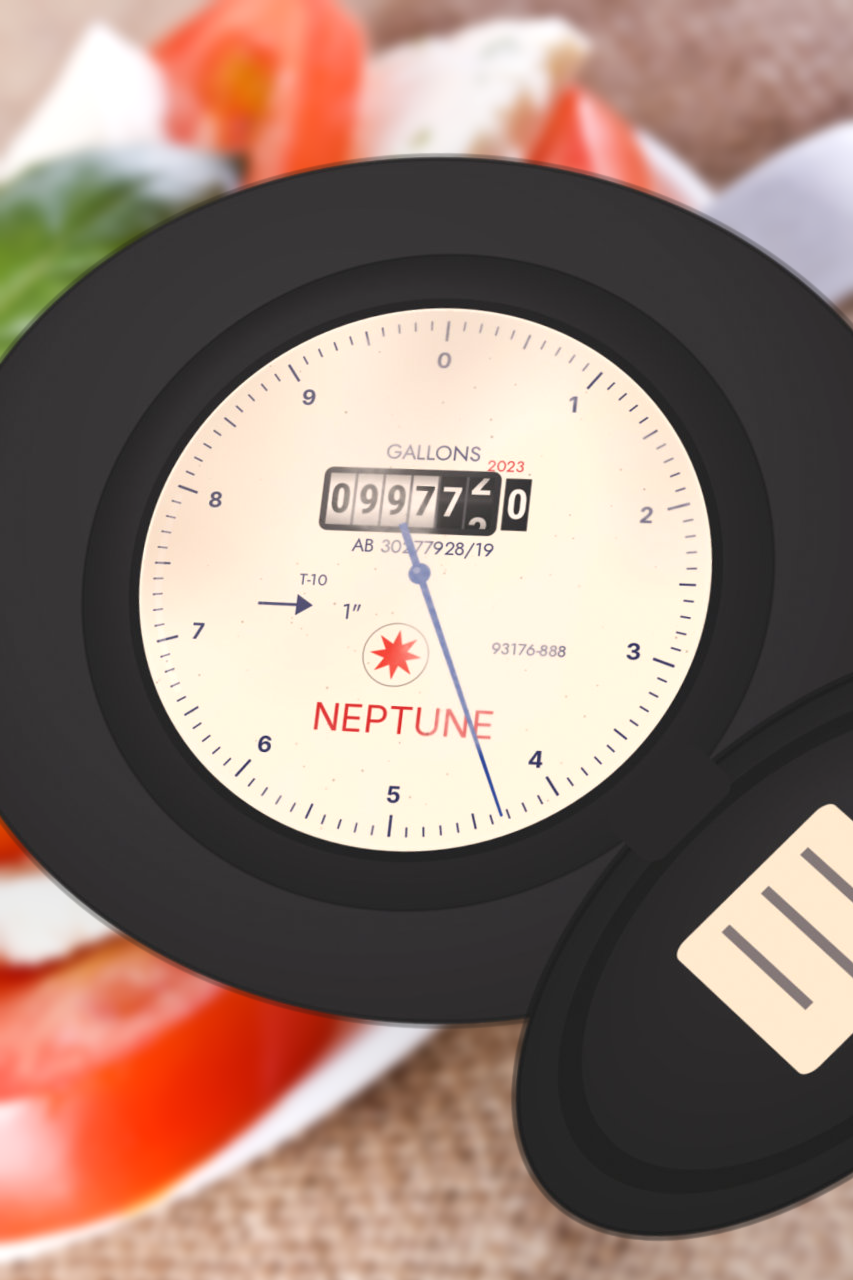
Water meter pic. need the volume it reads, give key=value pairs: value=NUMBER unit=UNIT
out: value=997724.3 unit=gal
